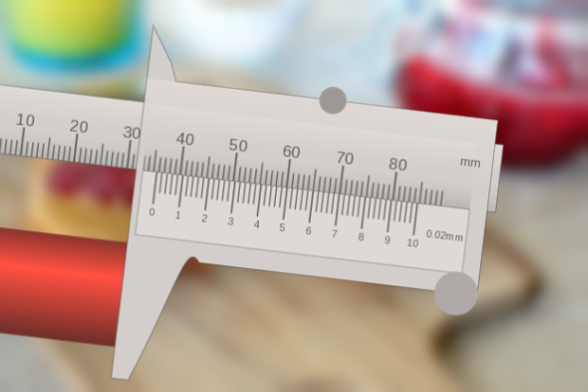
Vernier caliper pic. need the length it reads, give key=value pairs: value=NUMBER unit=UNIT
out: value=35.6 unit=mm
